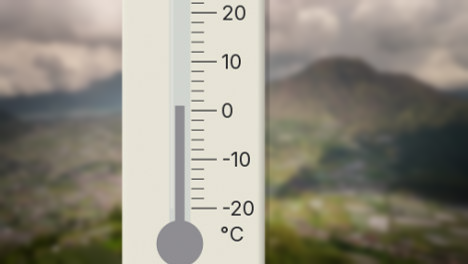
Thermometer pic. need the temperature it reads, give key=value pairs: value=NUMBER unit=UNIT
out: value=1 unit=°C
